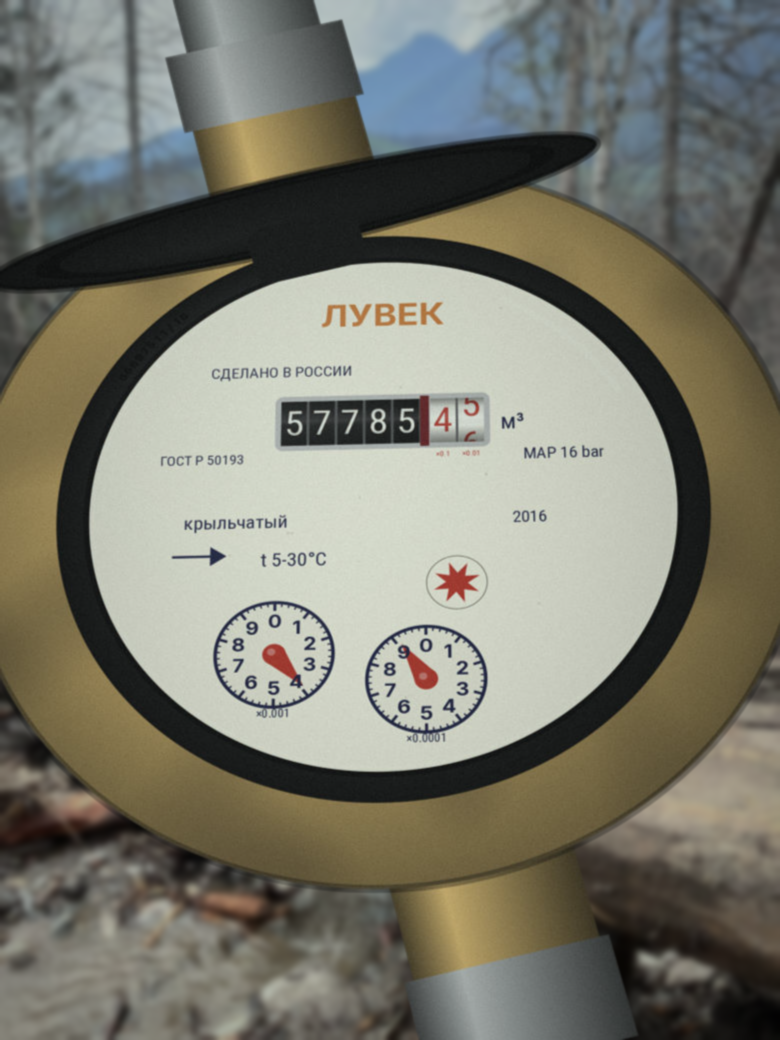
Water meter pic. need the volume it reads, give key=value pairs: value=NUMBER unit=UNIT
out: value=57785.4539 unit=m³
